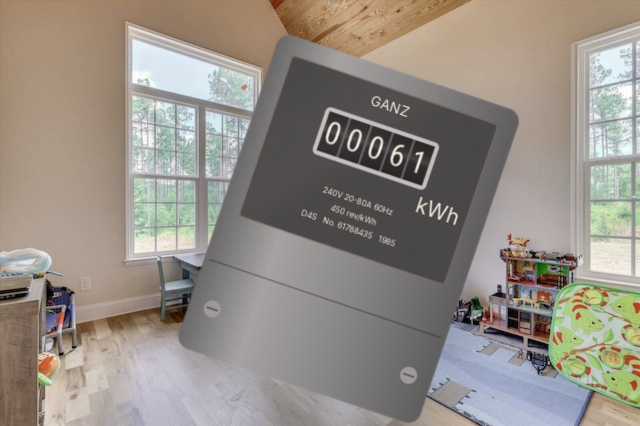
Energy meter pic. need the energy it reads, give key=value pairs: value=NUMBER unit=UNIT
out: value=61 unit=kWh
